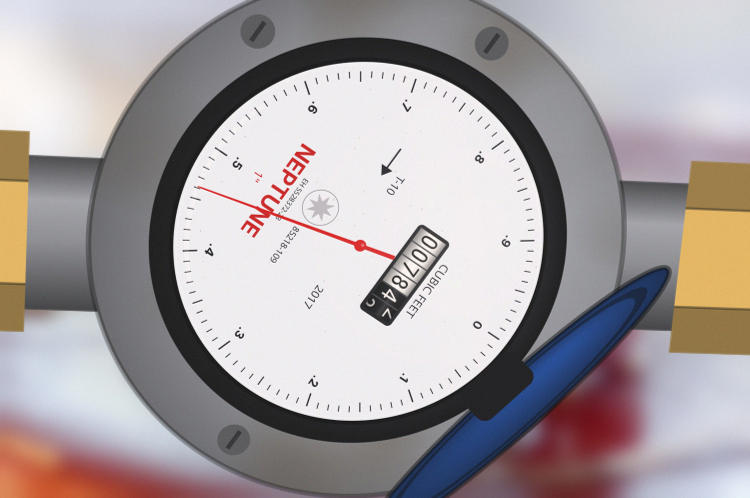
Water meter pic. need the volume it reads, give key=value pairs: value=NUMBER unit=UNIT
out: value=7842.46 unit=ft³
